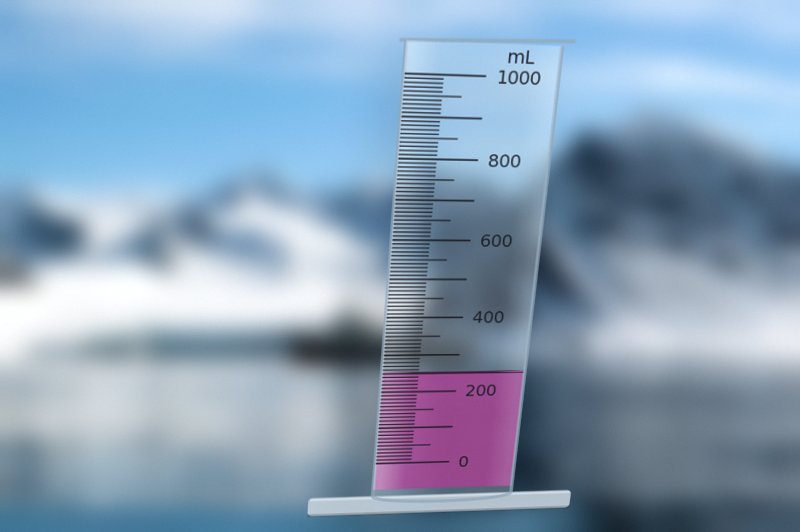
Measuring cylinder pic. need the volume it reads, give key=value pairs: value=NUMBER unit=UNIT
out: value=250 unit=mL
